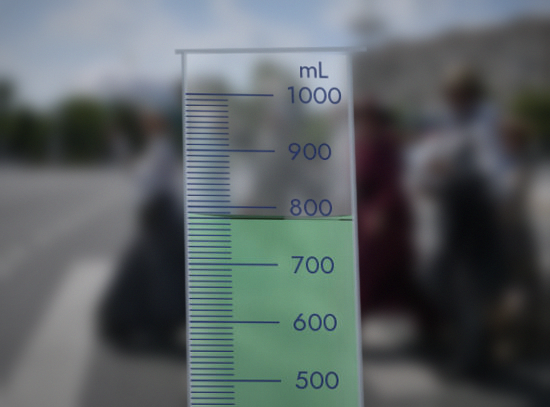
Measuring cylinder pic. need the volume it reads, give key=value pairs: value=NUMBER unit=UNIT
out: value=780 unit=mL
